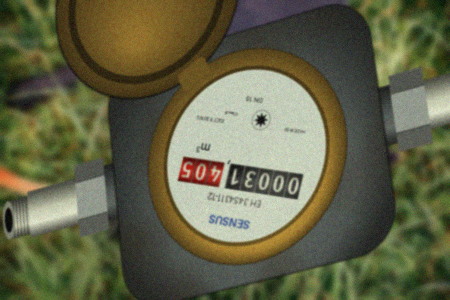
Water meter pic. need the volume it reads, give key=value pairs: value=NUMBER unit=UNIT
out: value=31.405 unit=m³
